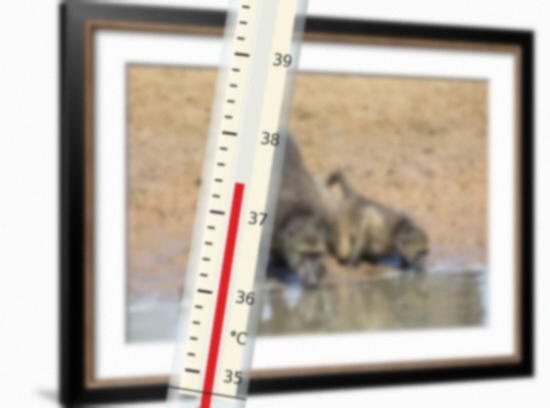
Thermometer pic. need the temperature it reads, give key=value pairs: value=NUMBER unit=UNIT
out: value=37.4 unit=°C
